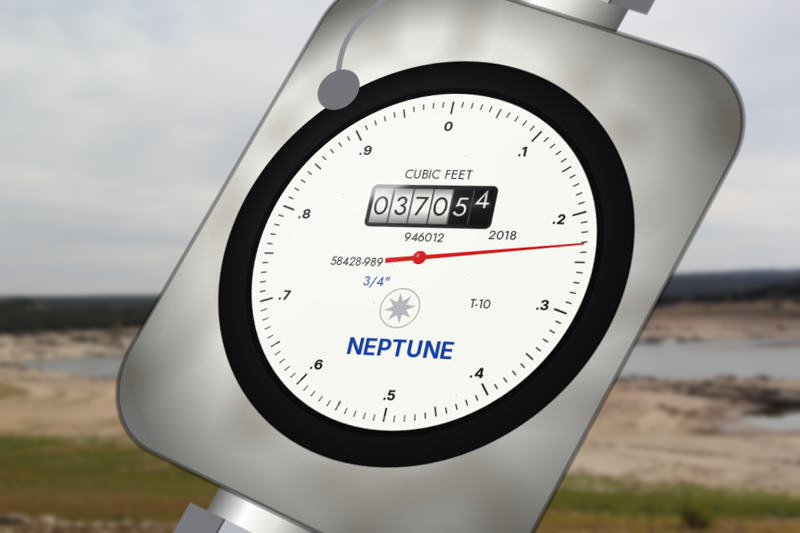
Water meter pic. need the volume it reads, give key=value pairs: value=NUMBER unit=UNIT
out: value=37054.23 unit=ft³
